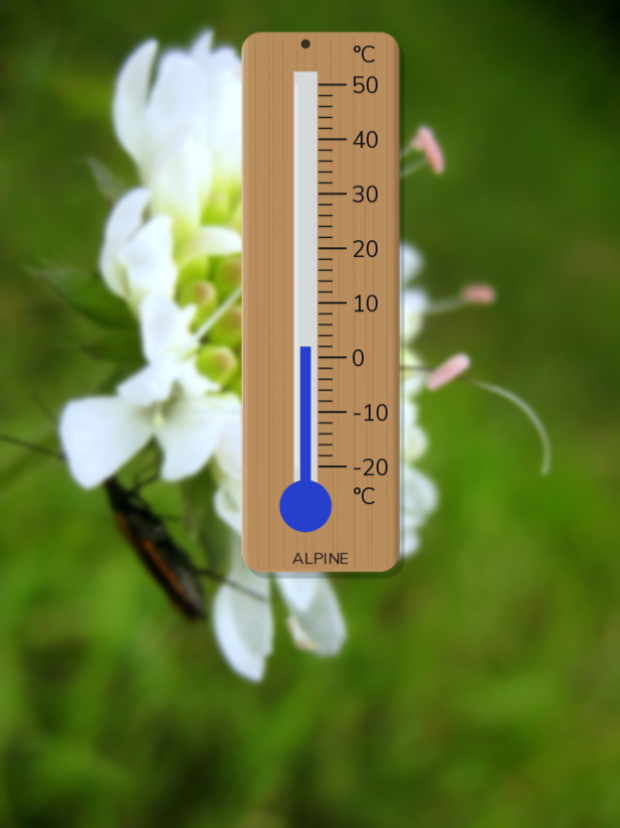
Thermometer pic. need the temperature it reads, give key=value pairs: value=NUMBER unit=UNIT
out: value=2 unit=°C
